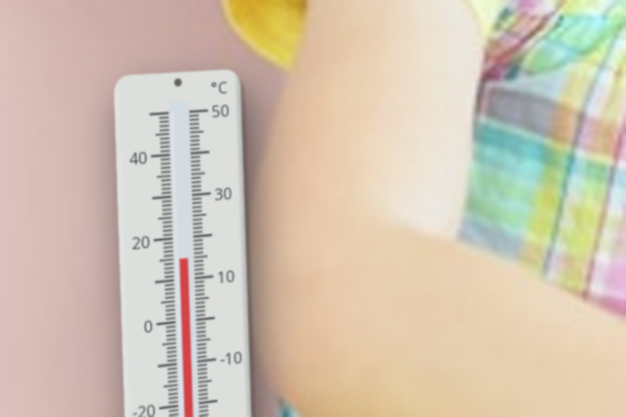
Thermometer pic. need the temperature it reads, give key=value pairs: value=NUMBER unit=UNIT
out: value=15 unit=°C
